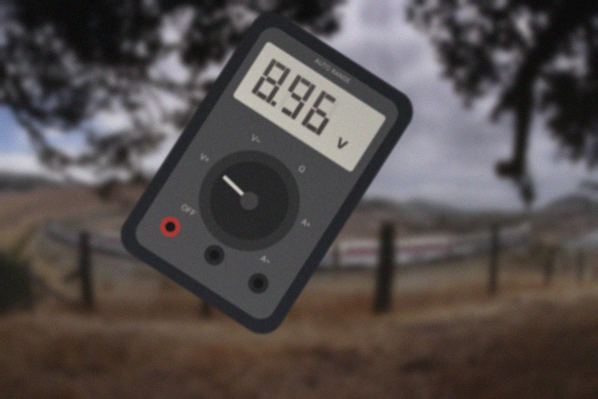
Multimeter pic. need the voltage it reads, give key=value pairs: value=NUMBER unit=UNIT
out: value=8.96 unit=V
